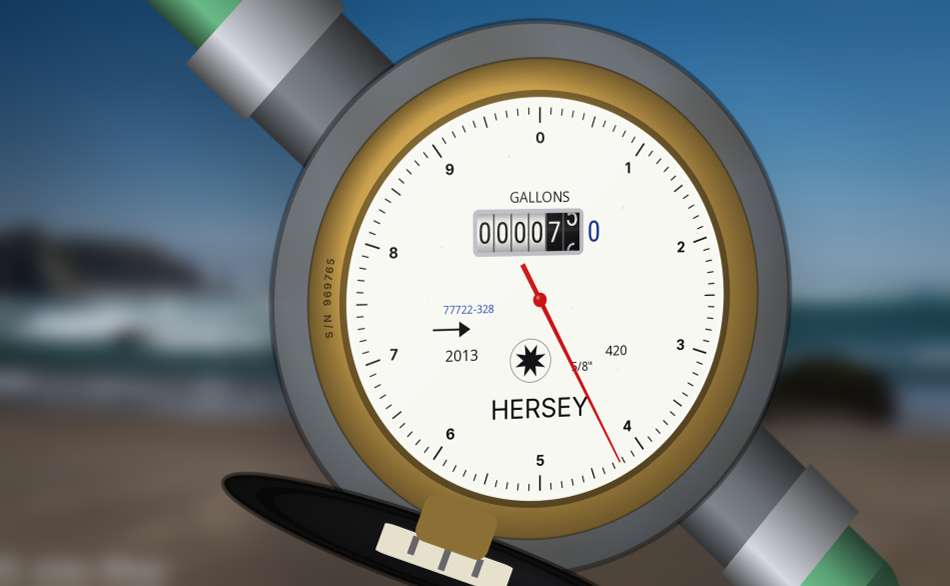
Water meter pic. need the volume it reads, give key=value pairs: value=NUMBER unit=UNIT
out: value=754.2 unit=gal
